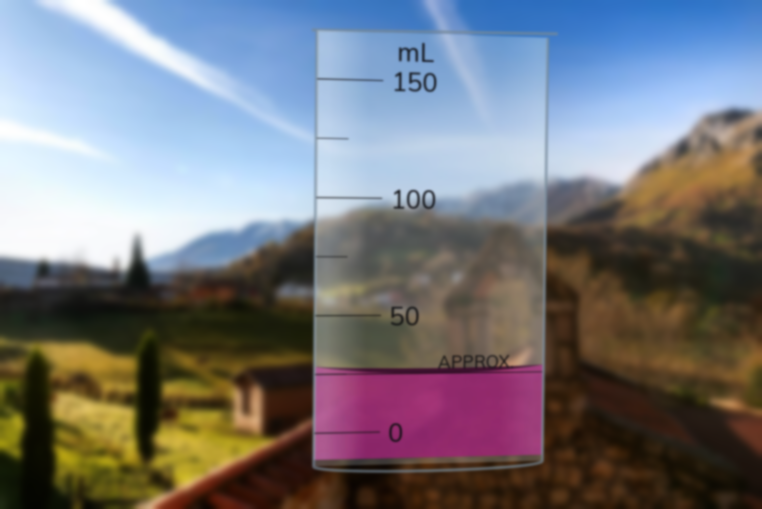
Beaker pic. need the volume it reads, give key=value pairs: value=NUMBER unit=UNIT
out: value=25 unit=mL
